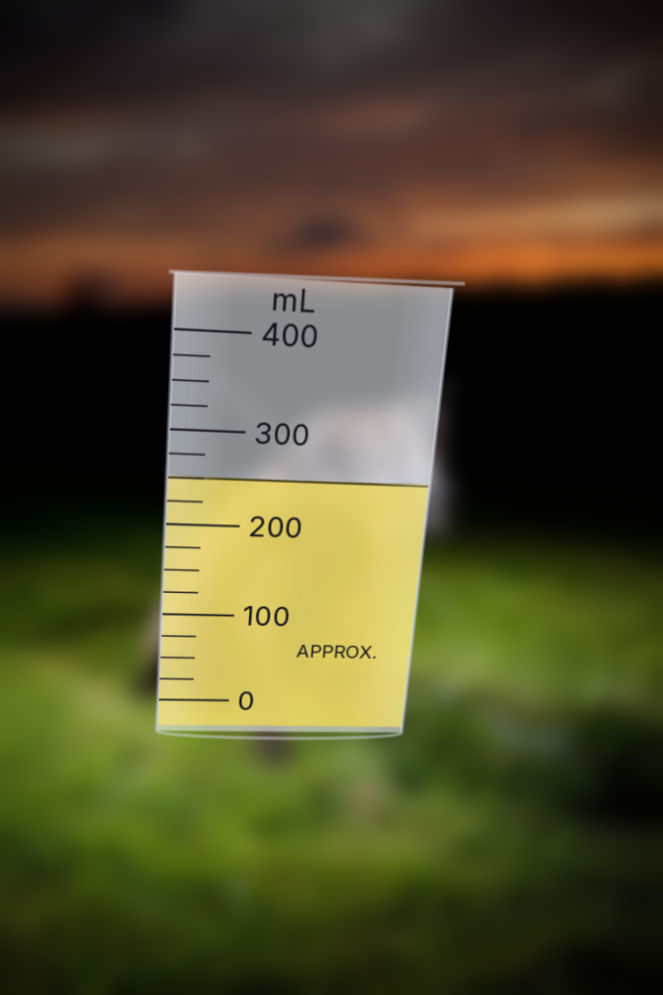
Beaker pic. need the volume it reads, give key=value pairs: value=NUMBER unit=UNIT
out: value=250 unit=mL
